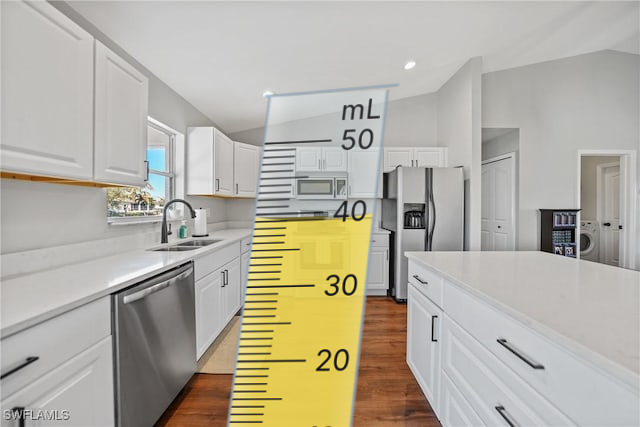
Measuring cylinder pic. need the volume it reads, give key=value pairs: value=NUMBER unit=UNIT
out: value=39 unit=mL
